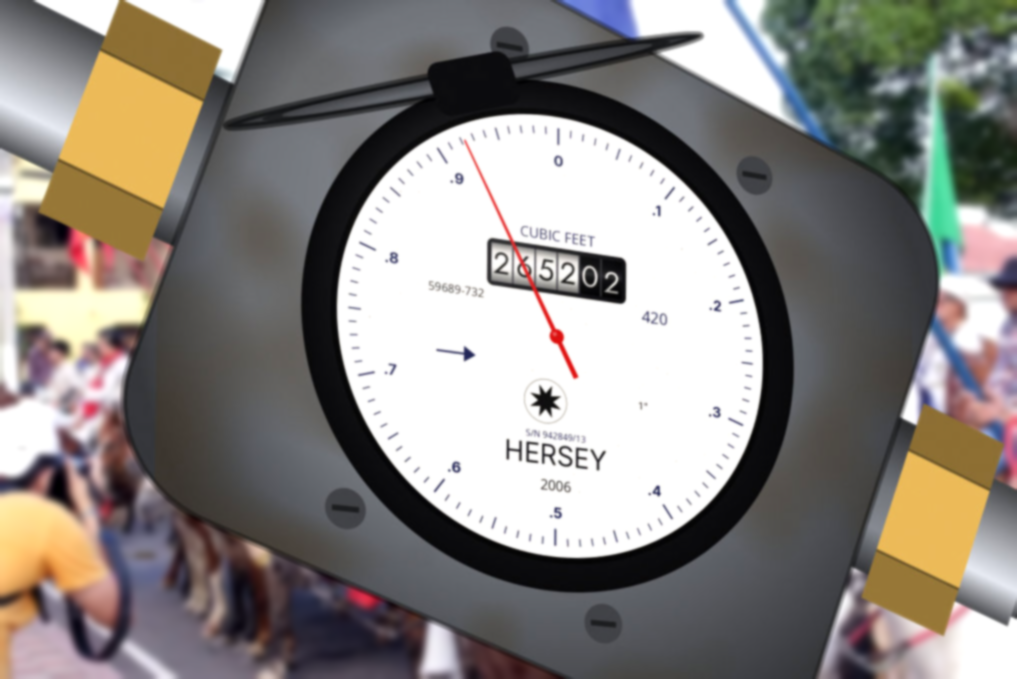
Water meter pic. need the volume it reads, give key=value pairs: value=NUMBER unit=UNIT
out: value=265201.92 unit=ft³
